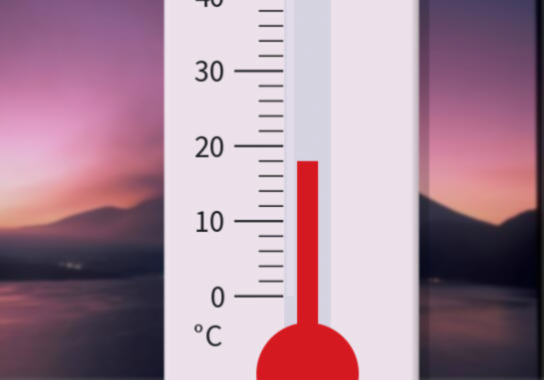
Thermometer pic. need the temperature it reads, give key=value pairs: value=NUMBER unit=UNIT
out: value=18 unit=°C
